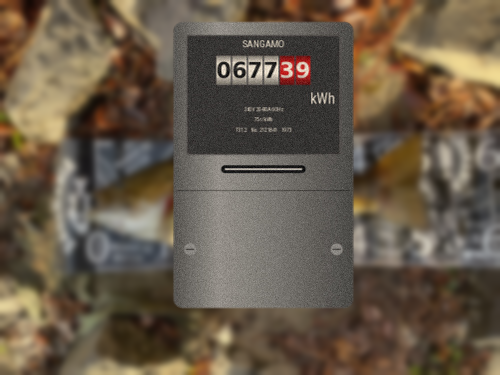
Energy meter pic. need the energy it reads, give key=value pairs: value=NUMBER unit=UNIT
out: value=677.39 unit=kWh
